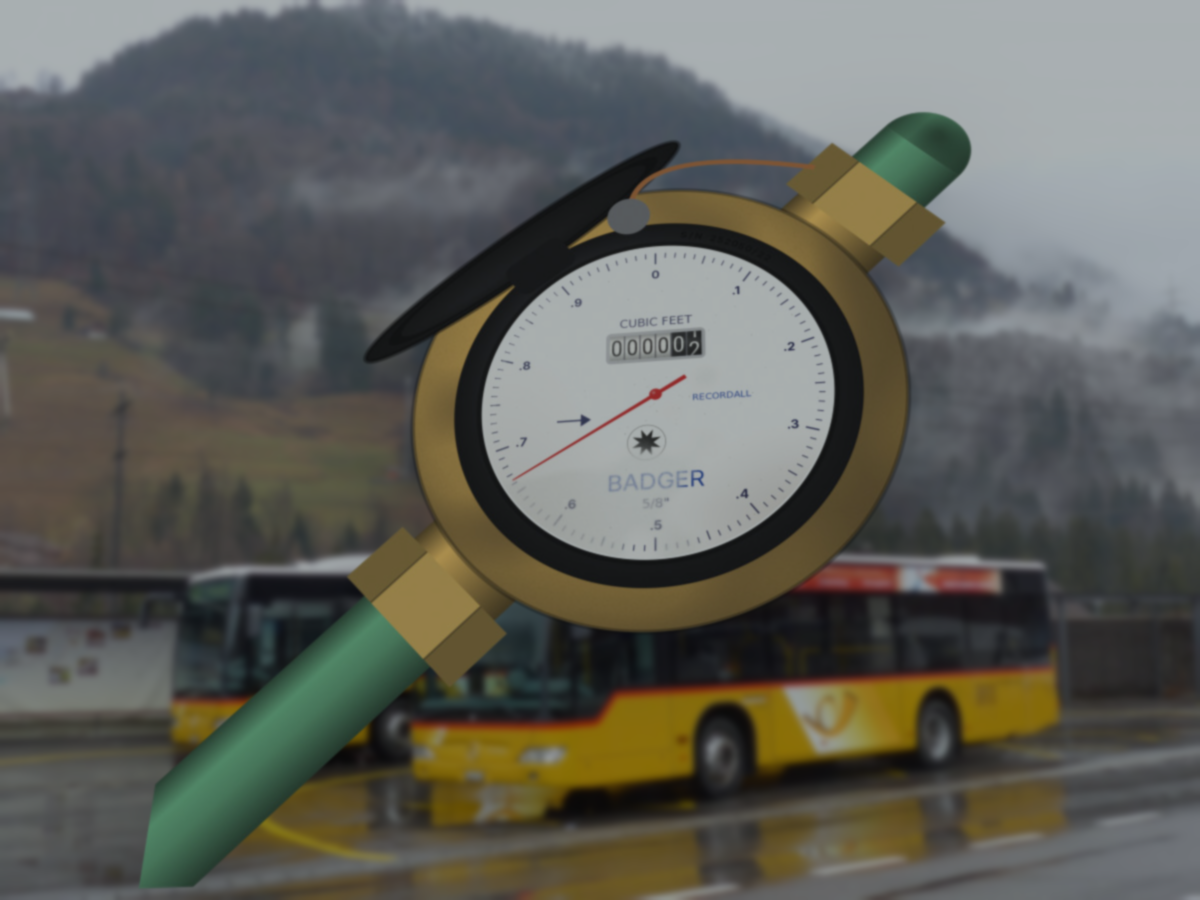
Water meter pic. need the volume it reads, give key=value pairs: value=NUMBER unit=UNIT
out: value=1.66 unit=ft³
